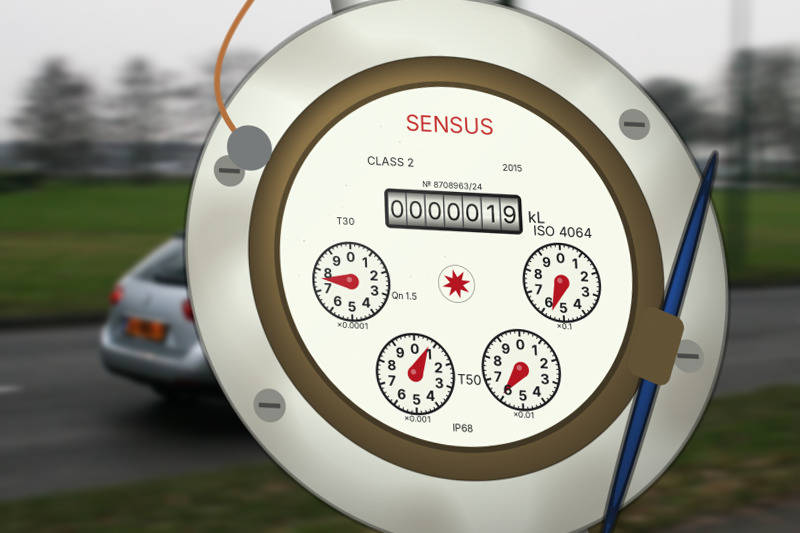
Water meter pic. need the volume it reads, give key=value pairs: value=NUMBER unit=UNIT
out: value=19.5607 unit=kL
